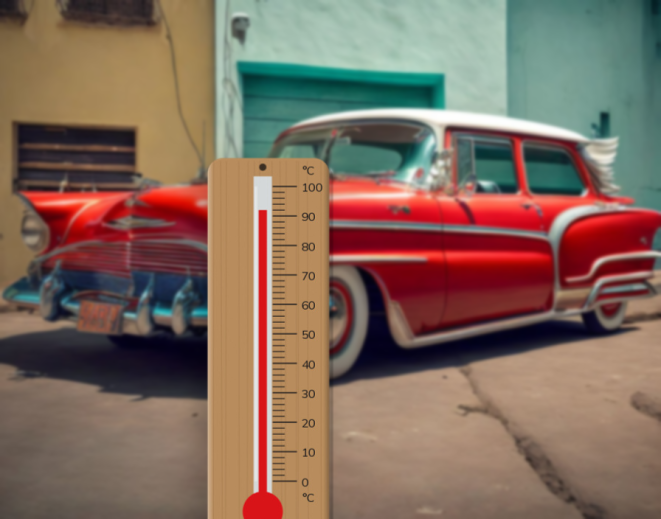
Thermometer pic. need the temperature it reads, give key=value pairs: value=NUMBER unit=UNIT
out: value=92 unit=°C
